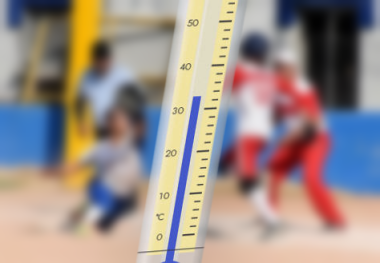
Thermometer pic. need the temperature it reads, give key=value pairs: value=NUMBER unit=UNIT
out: value=33 unit=°C
